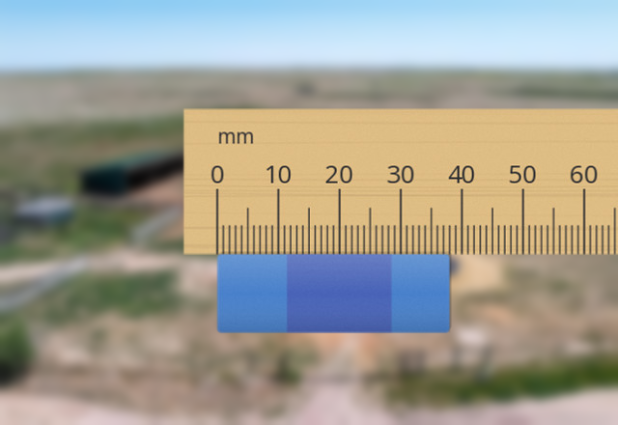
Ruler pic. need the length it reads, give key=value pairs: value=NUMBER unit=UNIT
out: value=38 unit=mm
